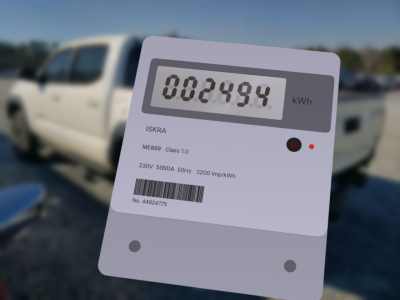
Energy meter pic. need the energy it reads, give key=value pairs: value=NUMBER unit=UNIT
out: value=2494 unit=kWh
